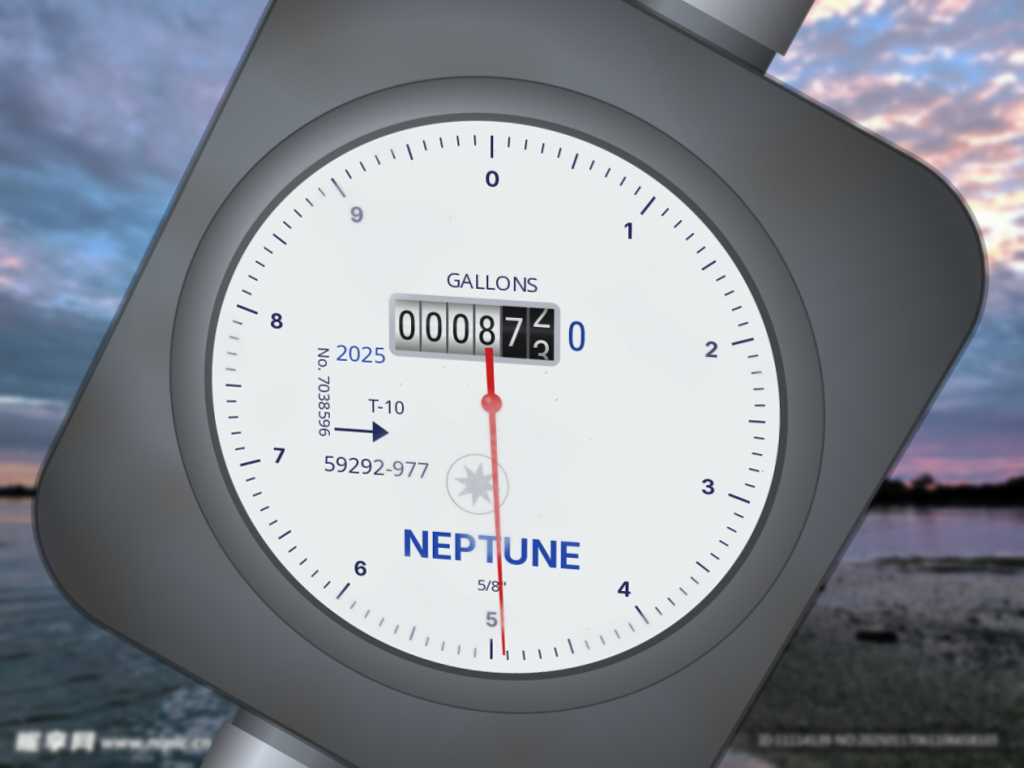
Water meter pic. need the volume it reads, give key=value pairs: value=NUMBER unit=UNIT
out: value=8724.9 unit=gal
